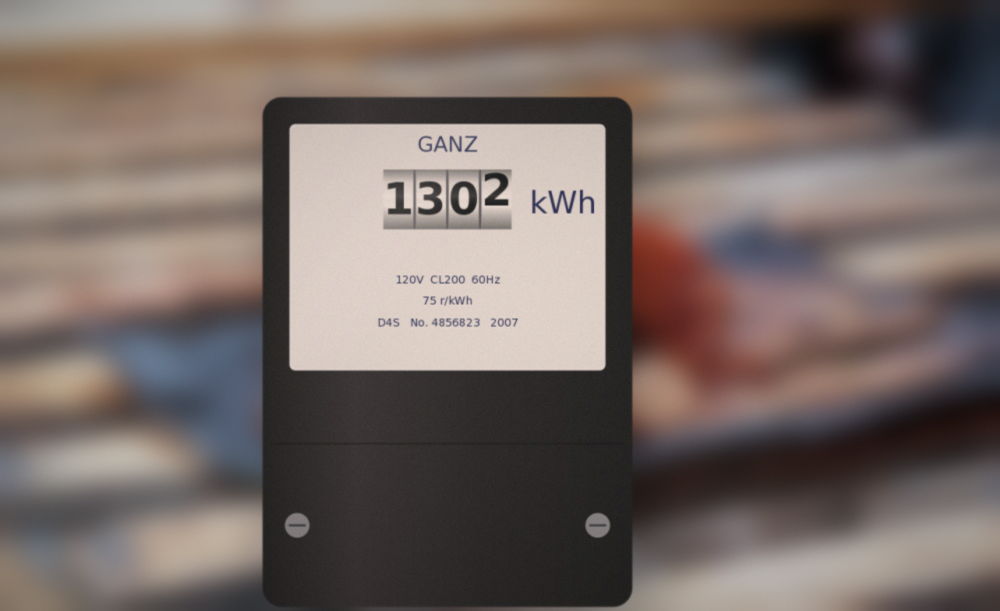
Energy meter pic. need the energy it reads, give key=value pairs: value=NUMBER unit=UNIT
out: value=1302 unit=kWh
